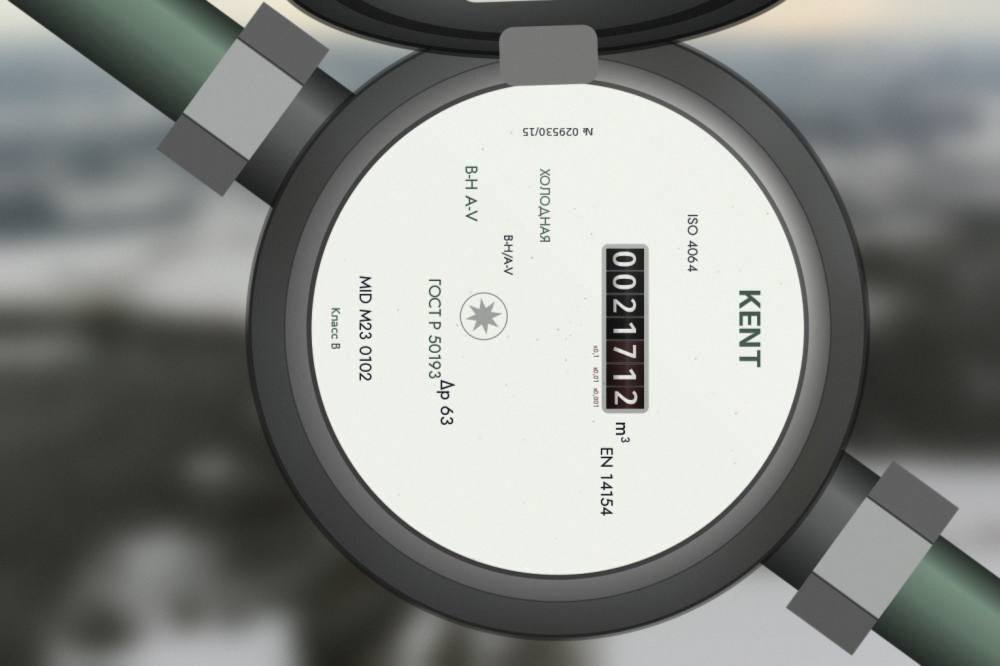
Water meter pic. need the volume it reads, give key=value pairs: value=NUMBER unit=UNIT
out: value=21.712 unit=m³
